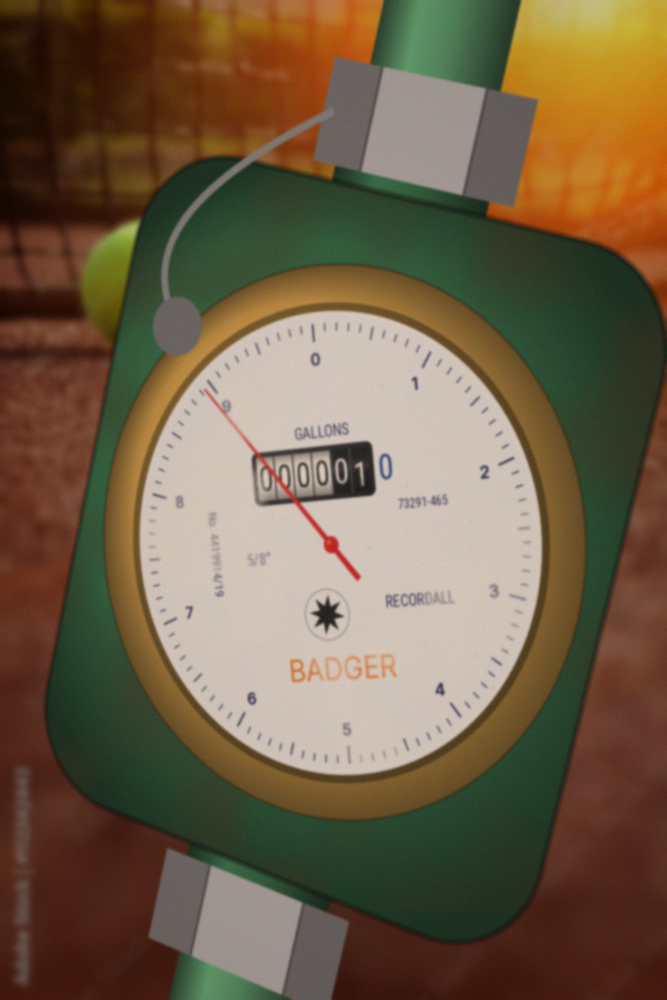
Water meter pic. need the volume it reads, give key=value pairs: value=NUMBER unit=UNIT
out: value=8.9 unit=gal
